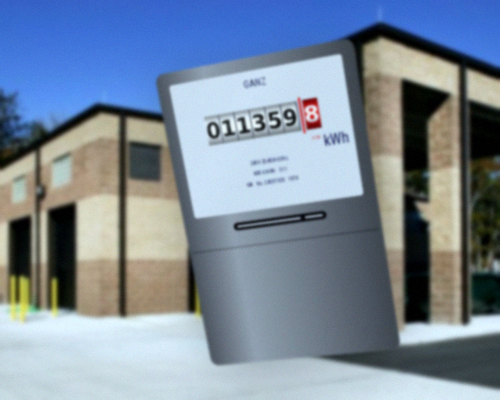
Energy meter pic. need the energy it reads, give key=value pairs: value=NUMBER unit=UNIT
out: value=11359.8 unit=kWh
